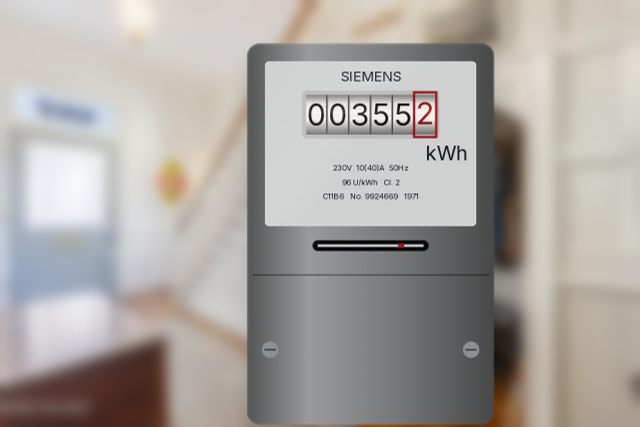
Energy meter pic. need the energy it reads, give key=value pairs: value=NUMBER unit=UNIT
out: value=355.2 unit=kWh
